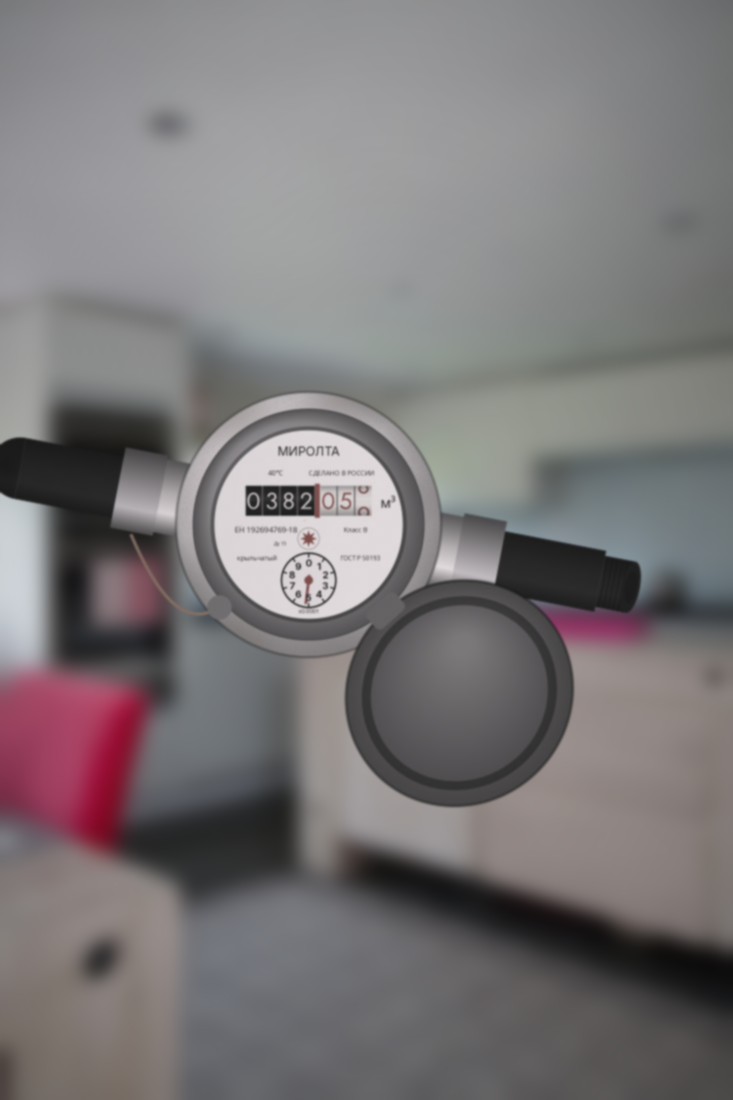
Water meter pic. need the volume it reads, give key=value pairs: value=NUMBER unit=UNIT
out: value=382.0585 unit=m³
